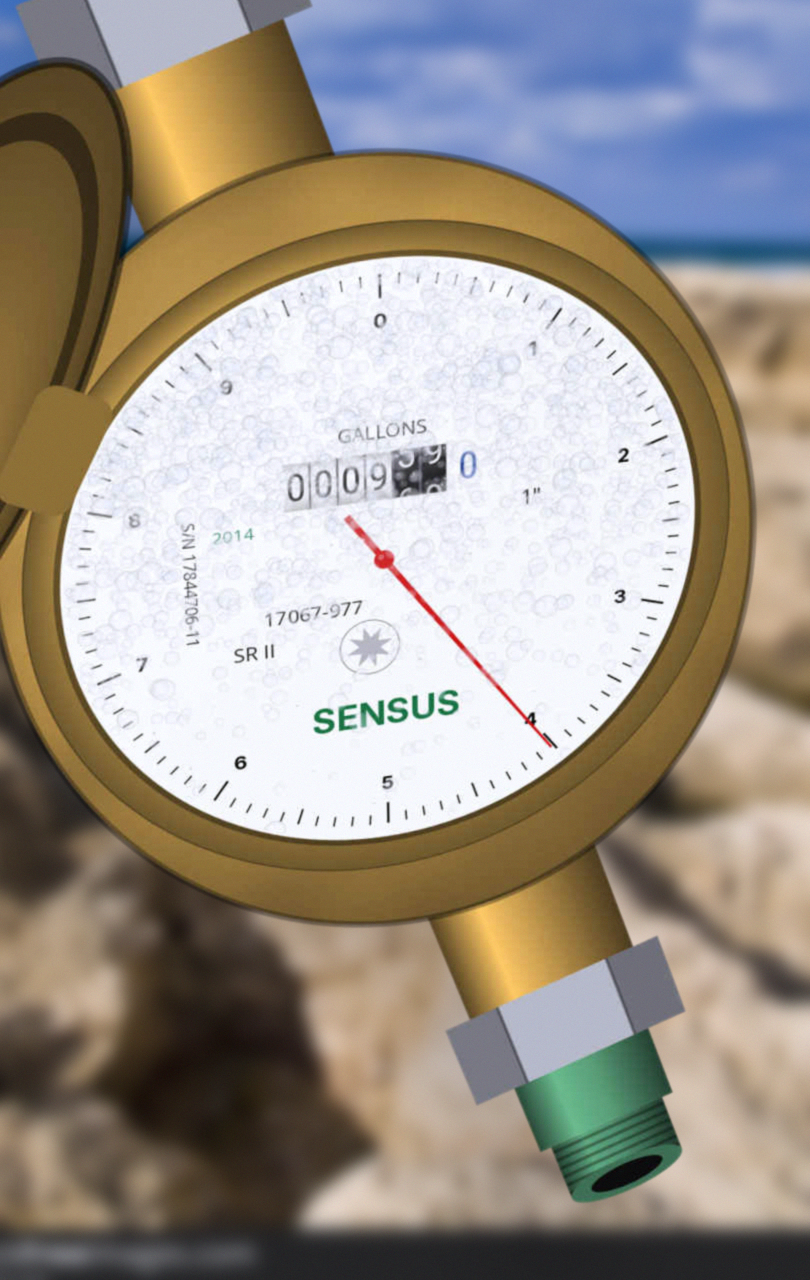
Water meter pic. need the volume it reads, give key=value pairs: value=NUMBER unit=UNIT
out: value=9594.0 unit=gal
